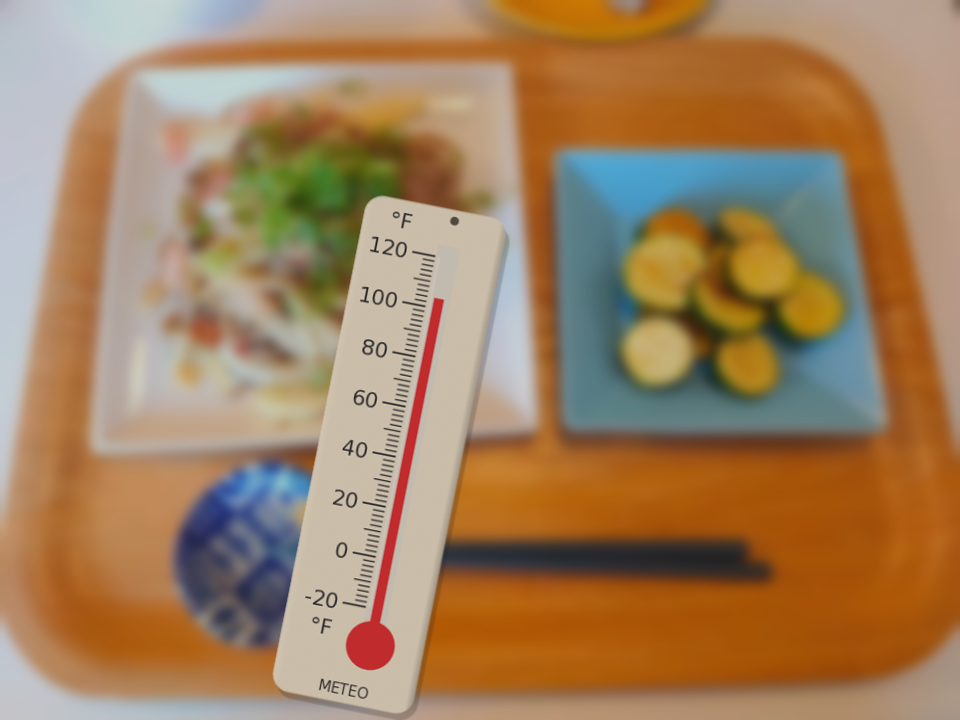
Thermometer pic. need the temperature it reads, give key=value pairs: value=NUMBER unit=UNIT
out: value=104 unit=°F
